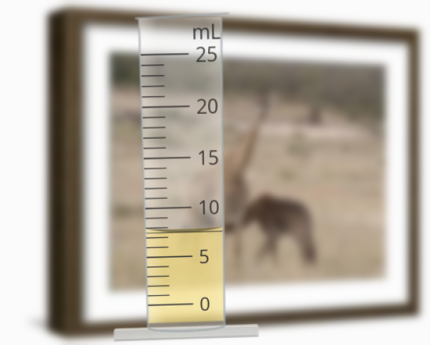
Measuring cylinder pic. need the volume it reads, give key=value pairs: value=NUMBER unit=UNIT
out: value=7.5 unit=mL
